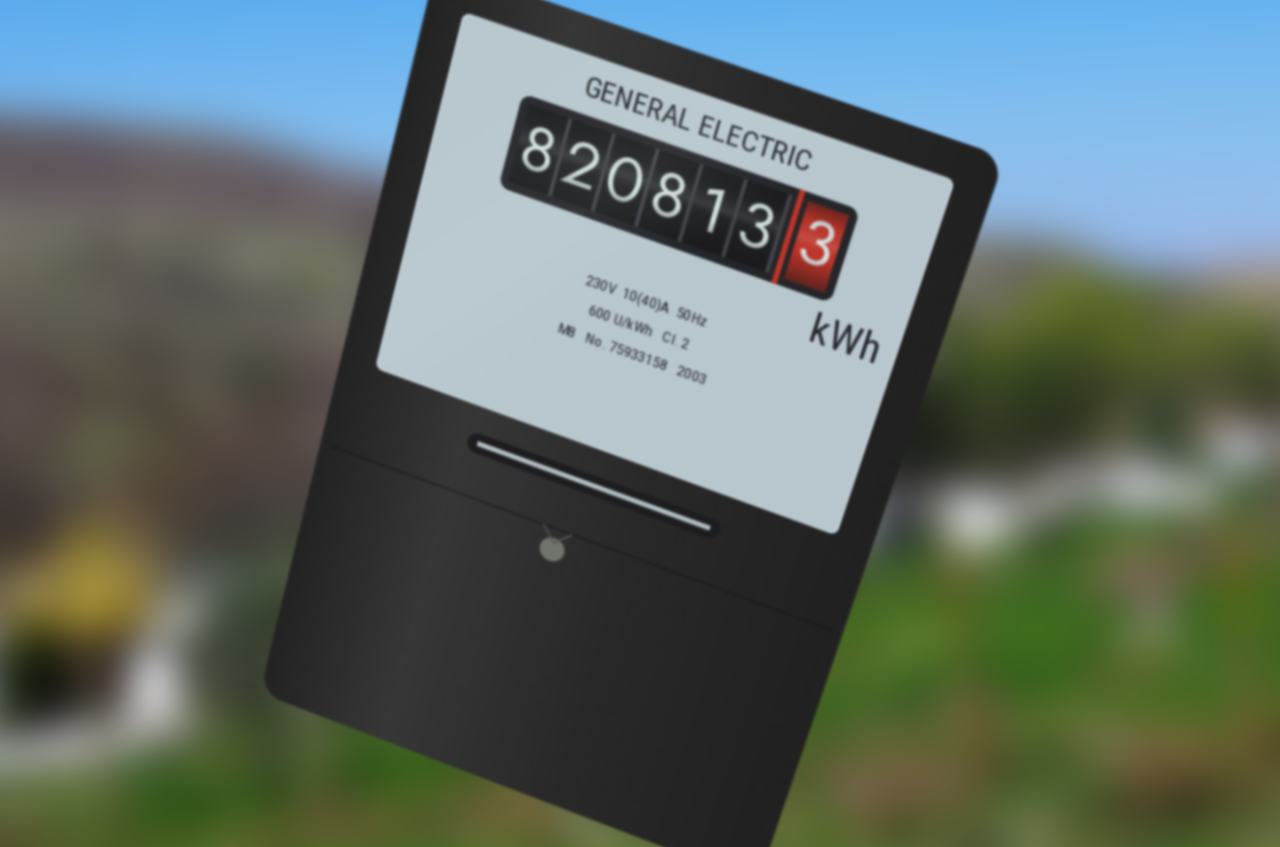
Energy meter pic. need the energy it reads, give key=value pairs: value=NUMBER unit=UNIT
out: value=820813.3 unit=kWh
